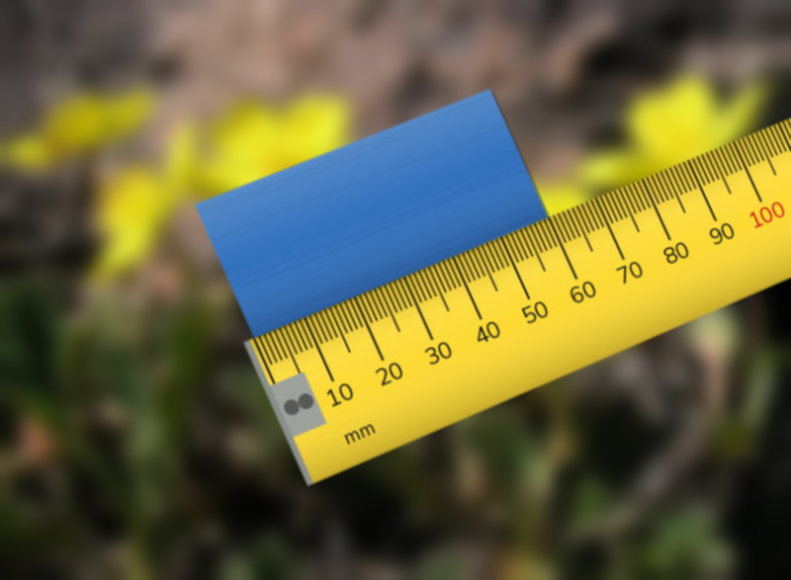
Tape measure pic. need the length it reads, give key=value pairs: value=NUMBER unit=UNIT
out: value=60 unit=mm
